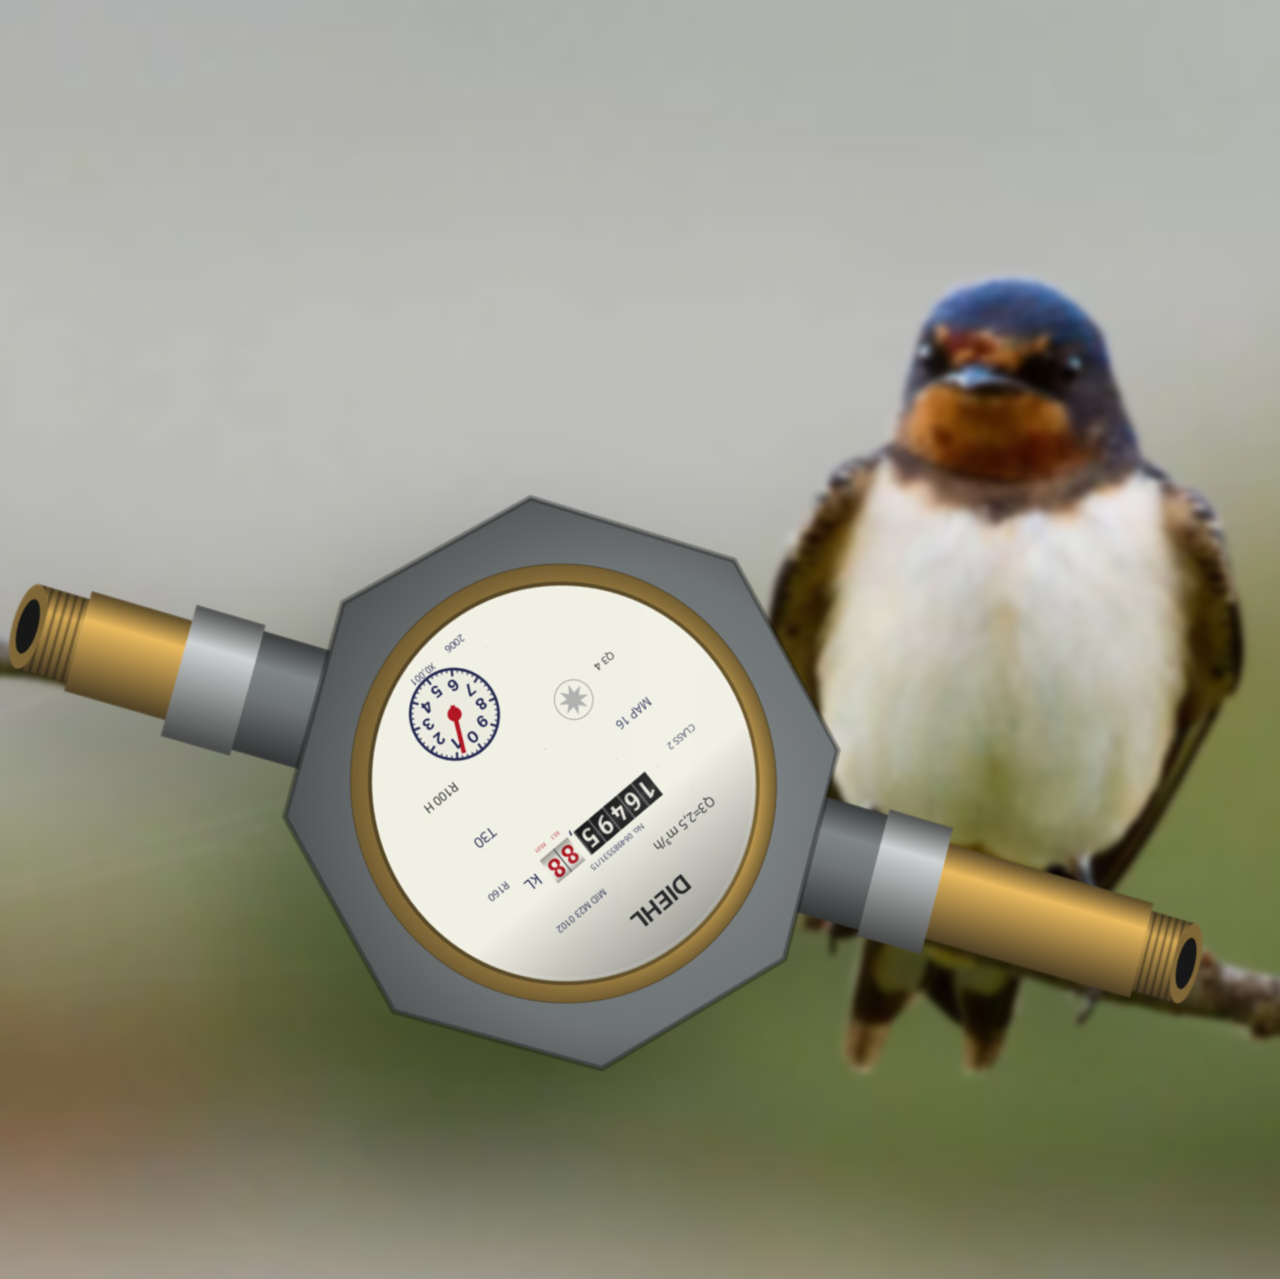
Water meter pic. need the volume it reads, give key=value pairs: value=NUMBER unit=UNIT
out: value=16495.880 unit=kL
